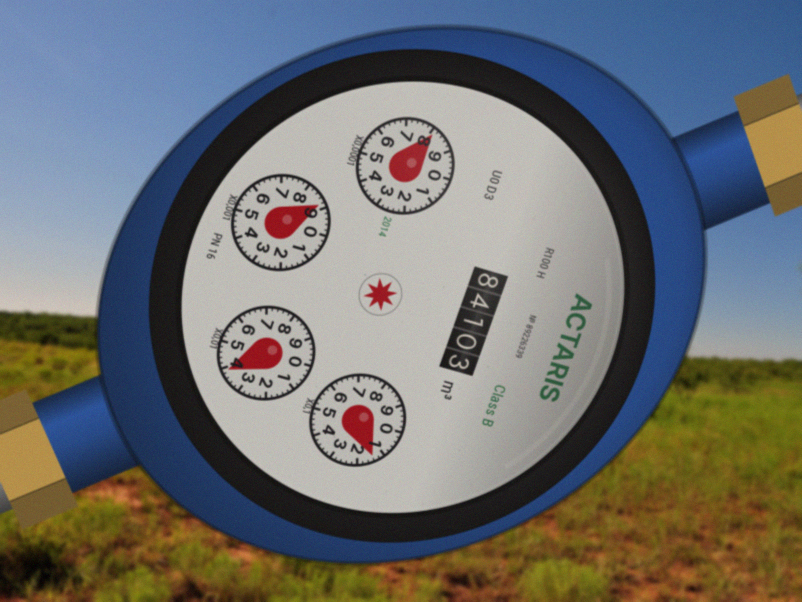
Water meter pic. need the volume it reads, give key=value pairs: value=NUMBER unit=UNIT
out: value=84103.1388 unit=m³
